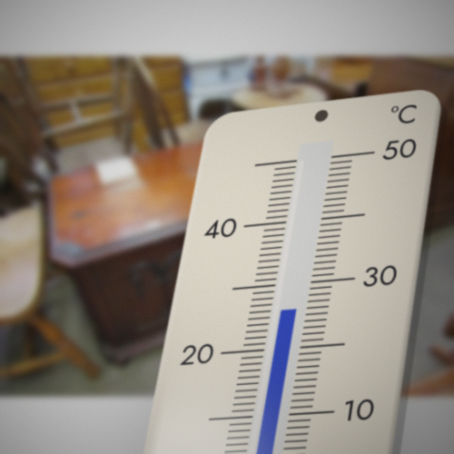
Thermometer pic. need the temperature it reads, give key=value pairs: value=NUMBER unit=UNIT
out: value=26 unit=°C
